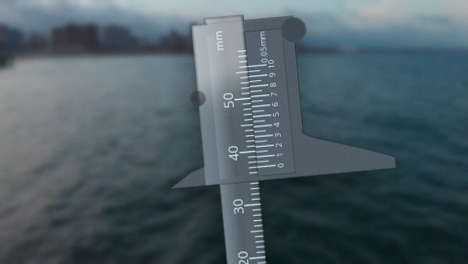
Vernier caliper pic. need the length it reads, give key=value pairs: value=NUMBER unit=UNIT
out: value=37.0 unit=mm
